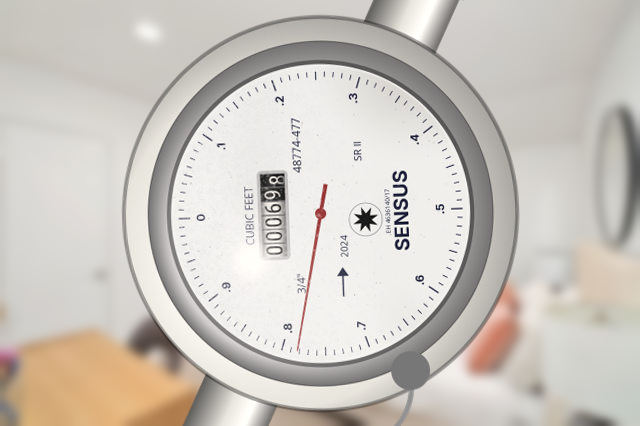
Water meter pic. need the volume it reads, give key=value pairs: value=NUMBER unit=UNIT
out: value=697.78 unit=ft³
